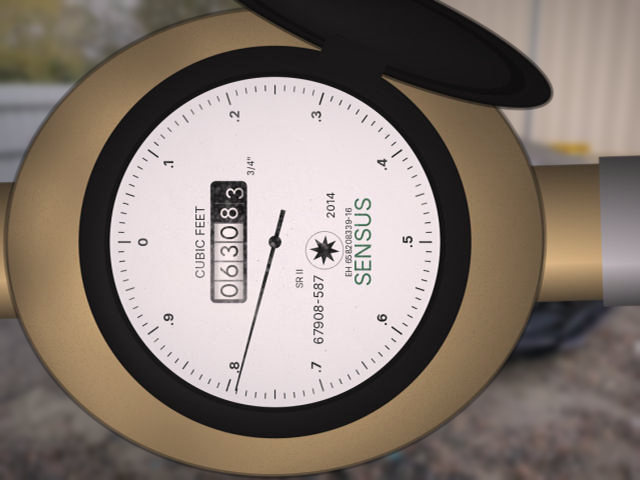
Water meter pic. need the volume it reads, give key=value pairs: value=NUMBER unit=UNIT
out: value=63082.79 unit=ft³
